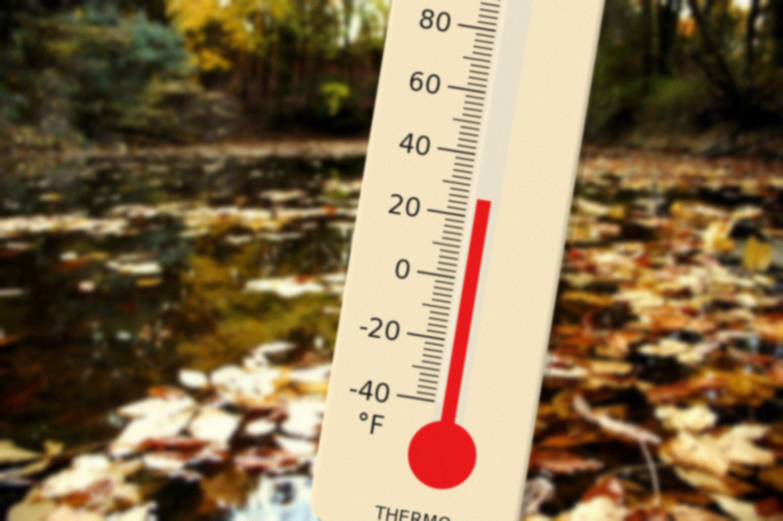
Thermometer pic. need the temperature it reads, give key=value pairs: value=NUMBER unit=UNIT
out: value=26 unit=°F
